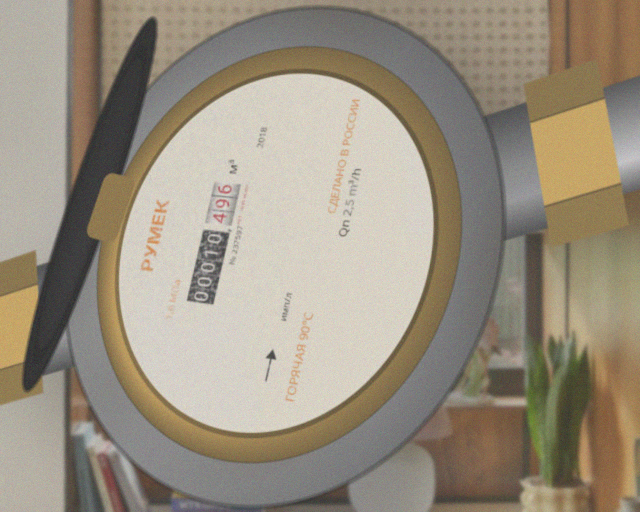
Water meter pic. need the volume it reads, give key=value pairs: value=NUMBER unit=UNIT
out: value=10.496 unit=m³
